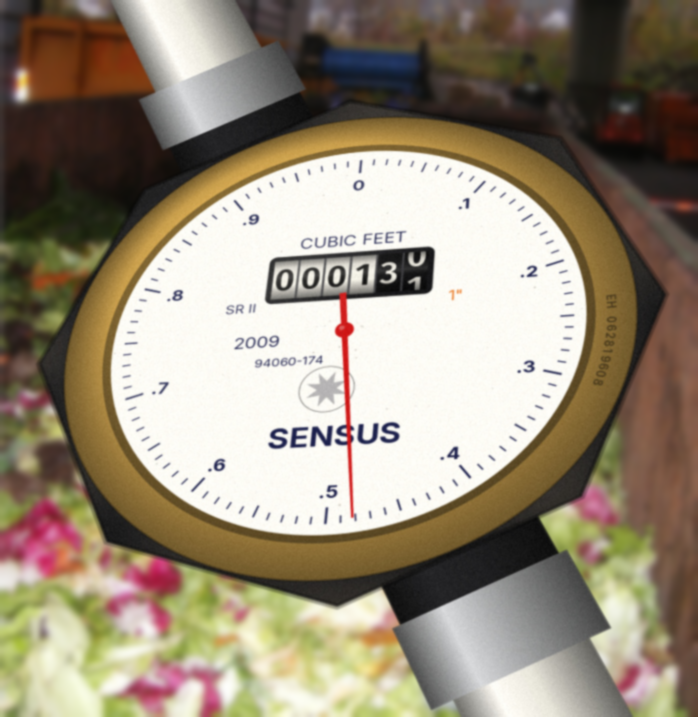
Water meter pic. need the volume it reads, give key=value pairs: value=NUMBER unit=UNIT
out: value=130.48 unit=ft³
